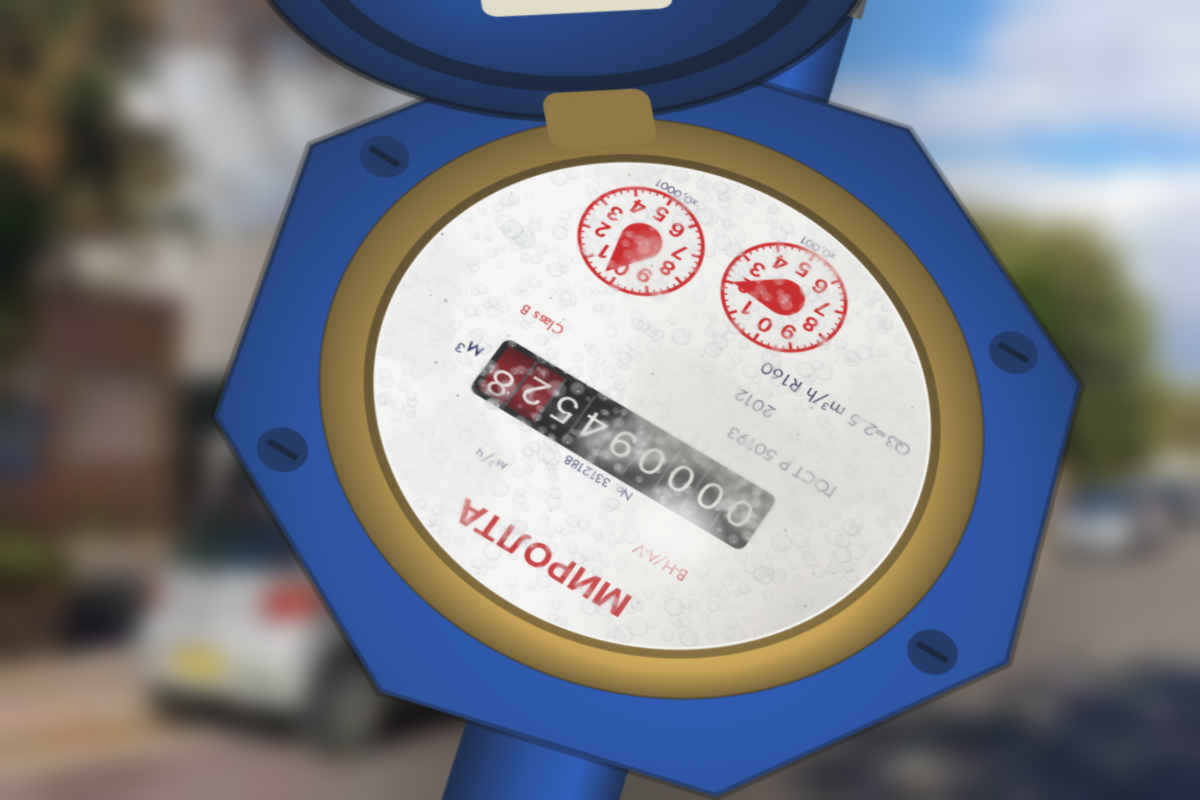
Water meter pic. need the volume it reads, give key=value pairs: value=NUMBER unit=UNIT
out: value=945.2820 unit=m³
